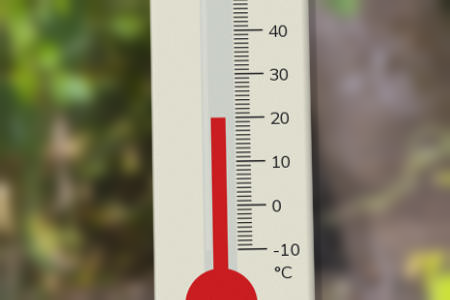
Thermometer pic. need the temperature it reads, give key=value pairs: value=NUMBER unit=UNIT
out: value=20 unit=°C
